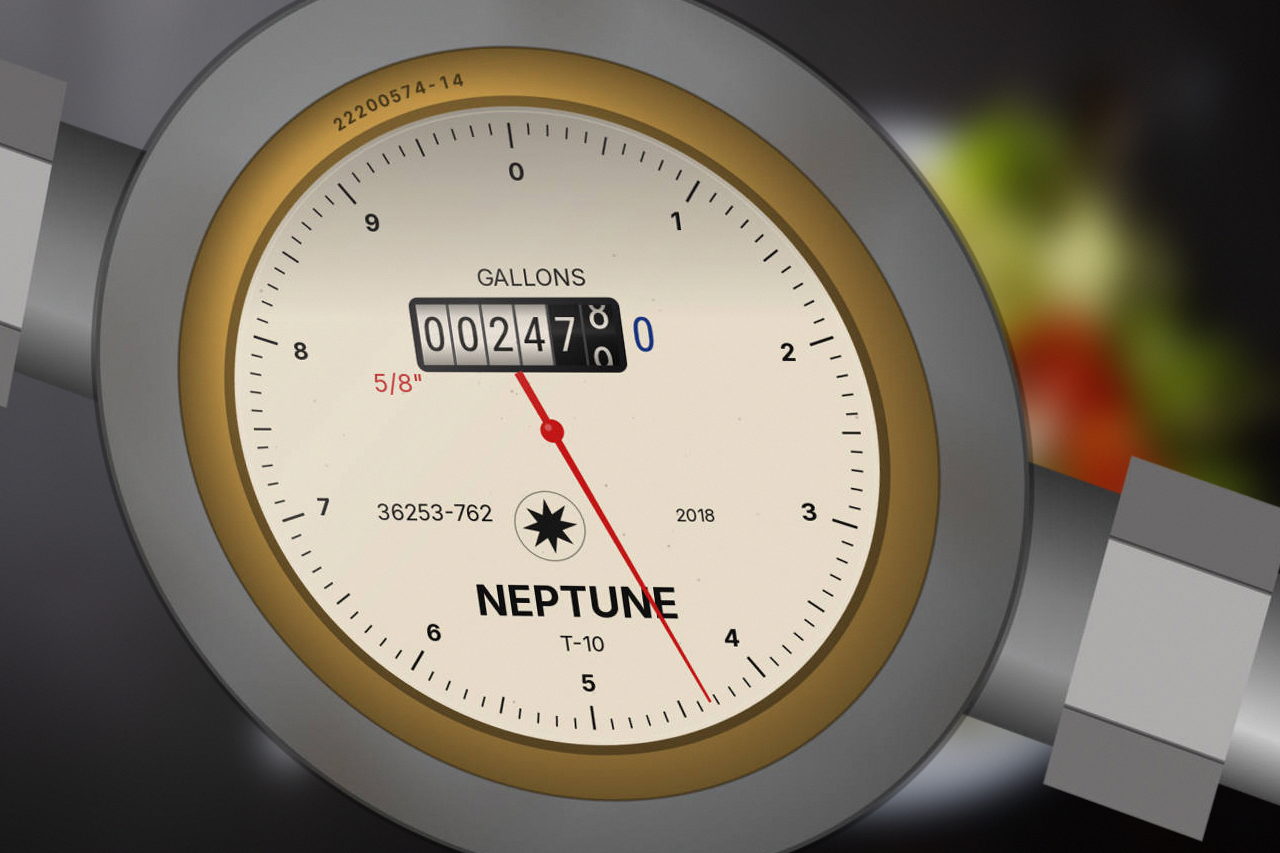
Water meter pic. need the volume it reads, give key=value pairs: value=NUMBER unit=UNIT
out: value=24784.3 unit=gal
